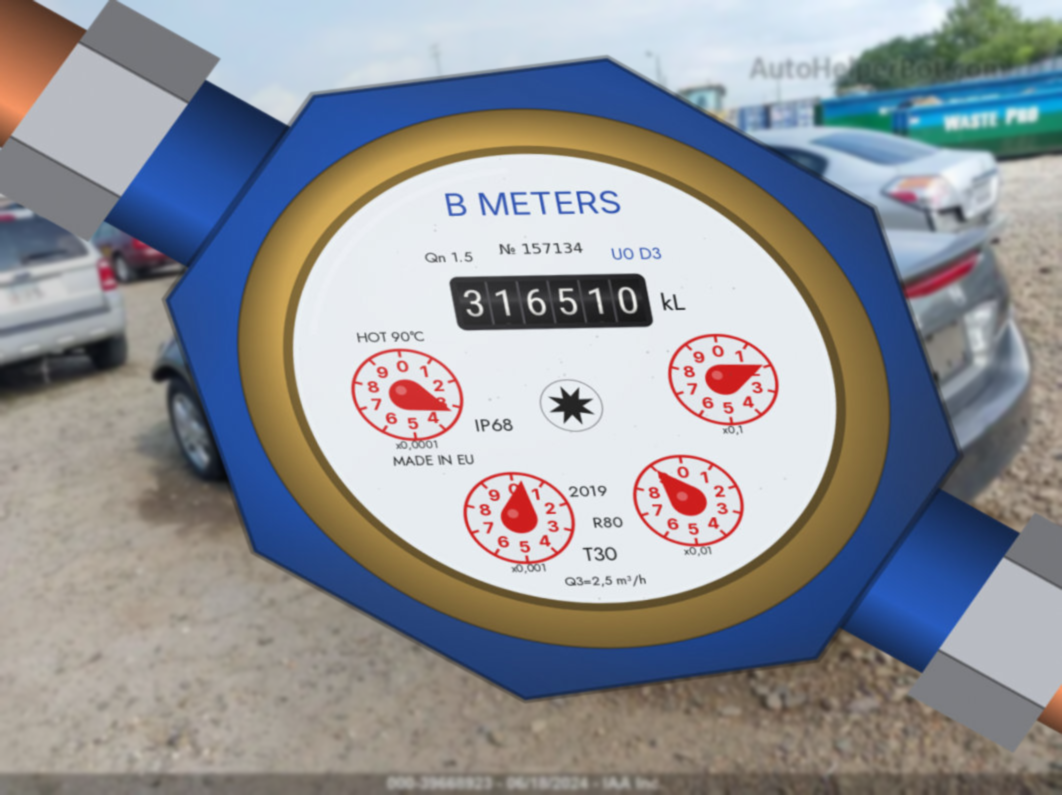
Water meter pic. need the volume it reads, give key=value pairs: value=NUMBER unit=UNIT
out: value=316510.1903 unit=kL
